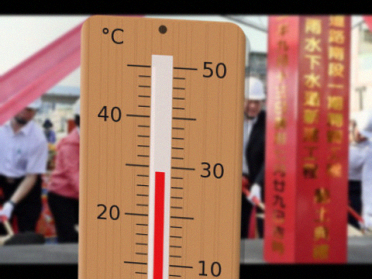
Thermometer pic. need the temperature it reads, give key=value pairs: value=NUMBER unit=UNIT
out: value=29 unit=°C
